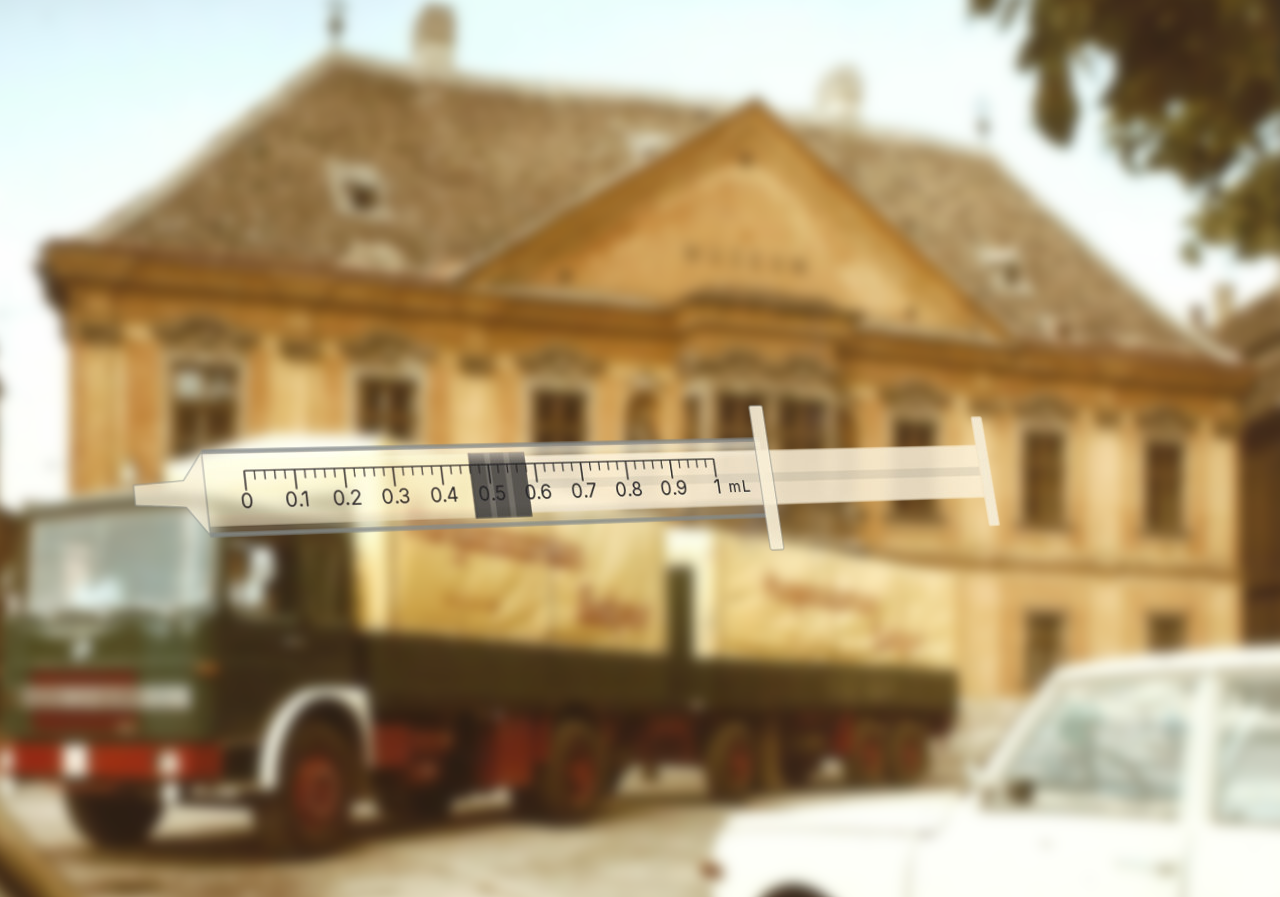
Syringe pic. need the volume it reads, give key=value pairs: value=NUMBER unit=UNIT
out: value=0.46 unit=mL
